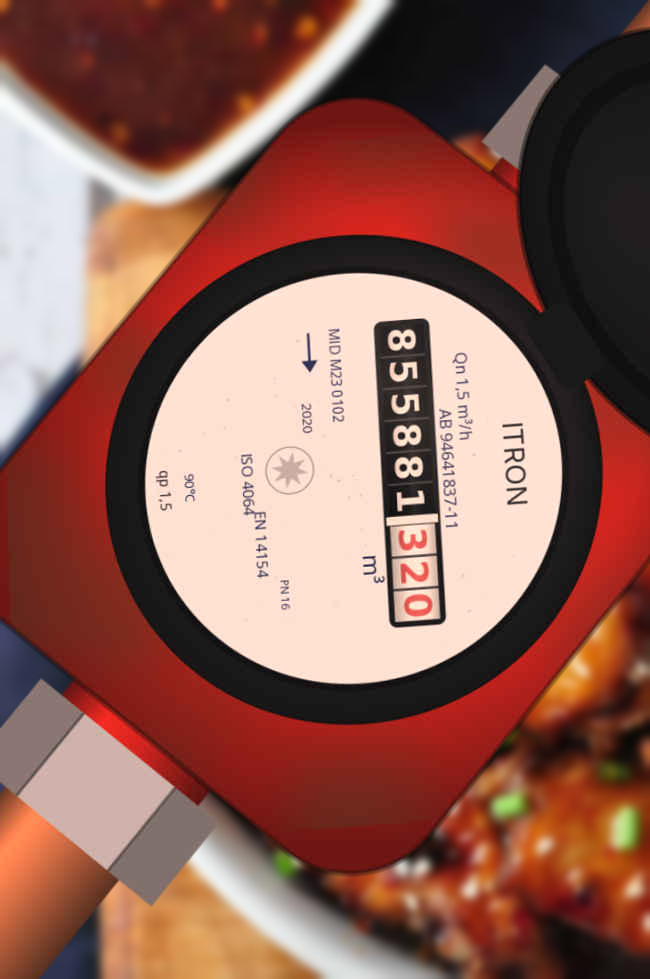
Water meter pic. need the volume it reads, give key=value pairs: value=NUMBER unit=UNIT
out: value=855881.320 unit=m³
